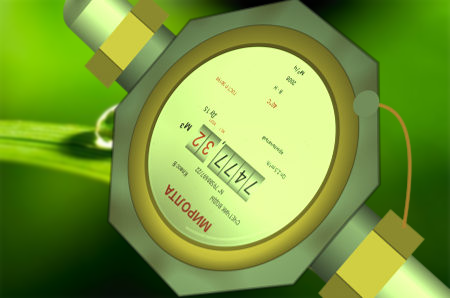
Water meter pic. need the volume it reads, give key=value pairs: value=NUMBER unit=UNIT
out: value=7477.32 unit=m³
